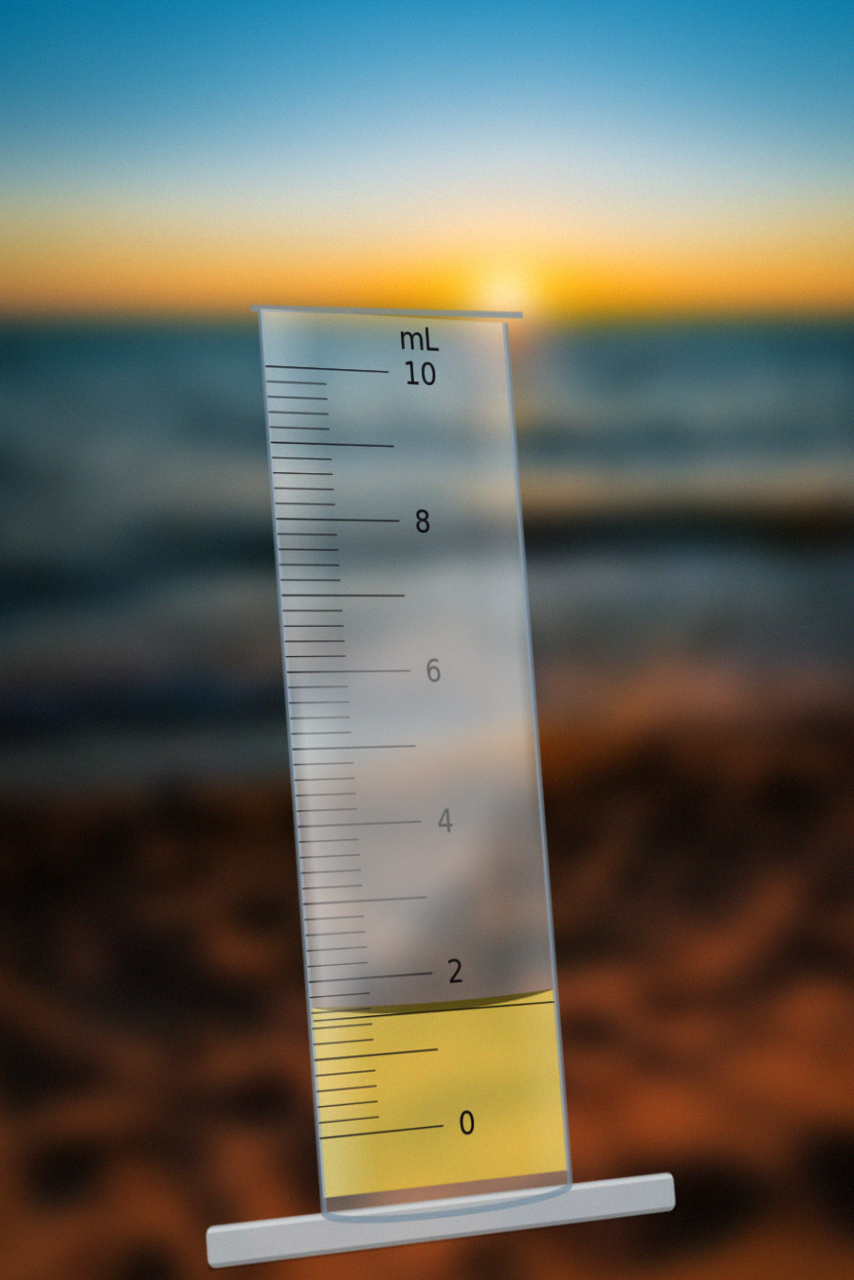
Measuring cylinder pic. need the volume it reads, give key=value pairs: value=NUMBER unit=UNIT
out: value=1.5 unit=mL
